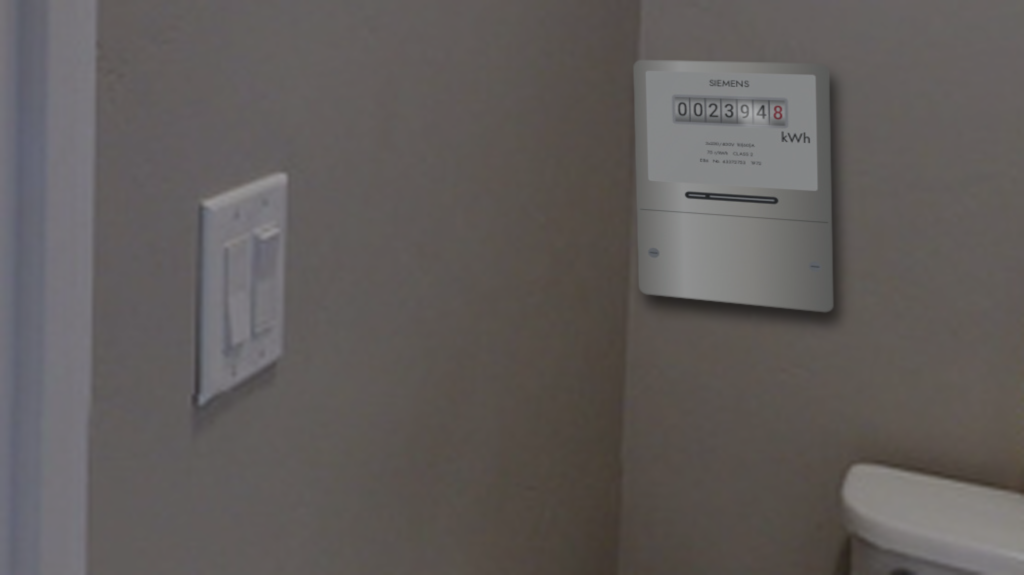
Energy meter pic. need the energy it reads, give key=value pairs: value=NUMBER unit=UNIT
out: value=2394.8 unit=kWh
